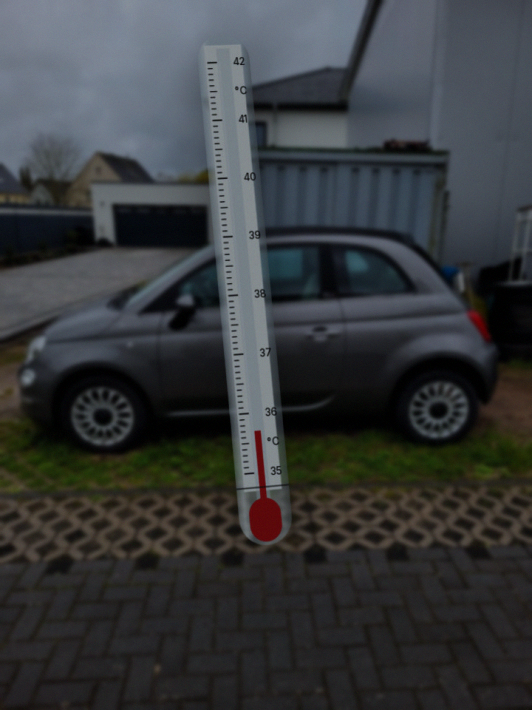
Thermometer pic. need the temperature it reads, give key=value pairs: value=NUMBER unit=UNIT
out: value=35.7 unit=°C
